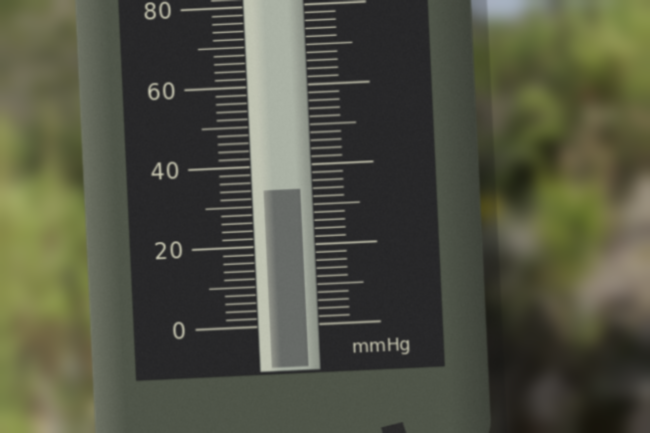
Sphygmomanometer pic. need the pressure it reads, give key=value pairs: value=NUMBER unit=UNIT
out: value=34 unit=mmHg
